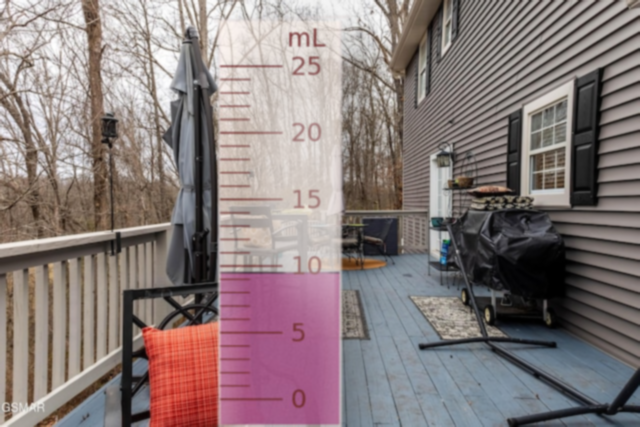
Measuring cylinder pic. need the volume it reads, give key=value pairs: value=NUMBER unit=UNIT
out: value=9.5 unit=mL
